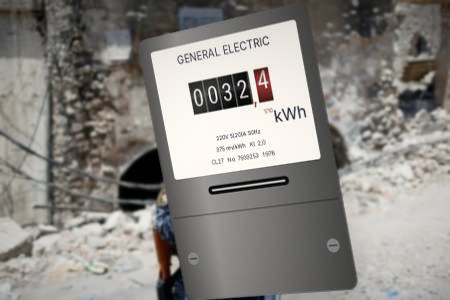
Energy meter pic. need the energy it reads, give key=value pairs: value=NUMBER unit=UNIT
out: value=32.4 unit=kWh
